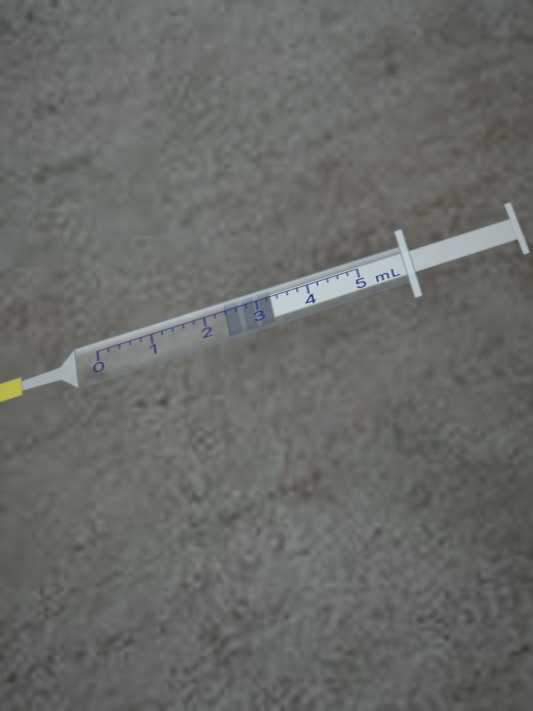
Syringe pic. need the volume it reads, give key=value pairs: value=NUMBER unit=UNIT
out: value=2.4 unit=mL
